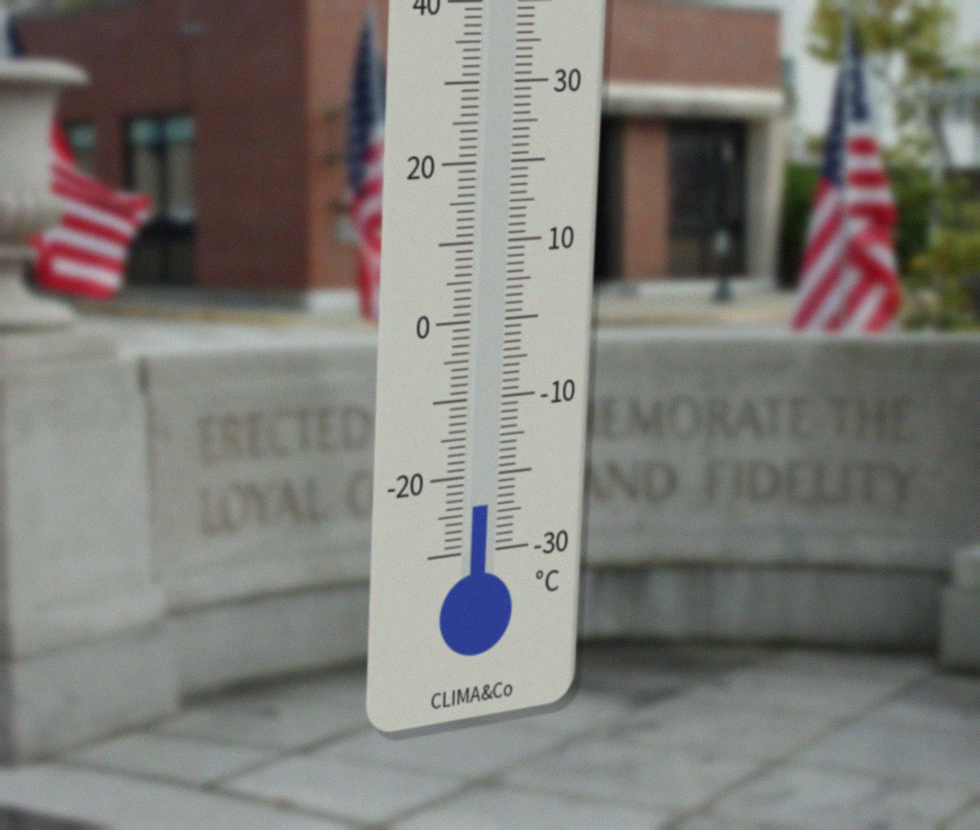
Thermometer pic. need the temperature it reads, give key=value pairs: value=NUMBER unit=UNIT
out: value=-24 unit=°C
